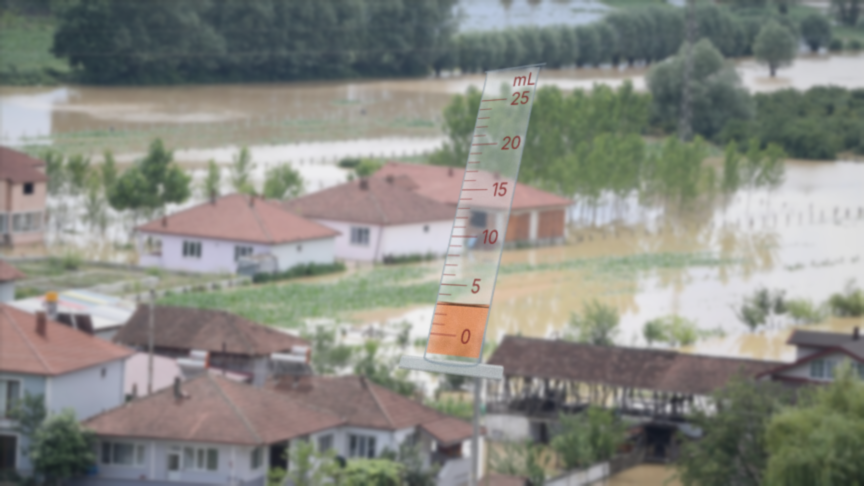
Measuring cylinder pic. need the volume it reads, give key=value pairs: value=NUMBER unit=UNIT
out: value=3 unit=mL
